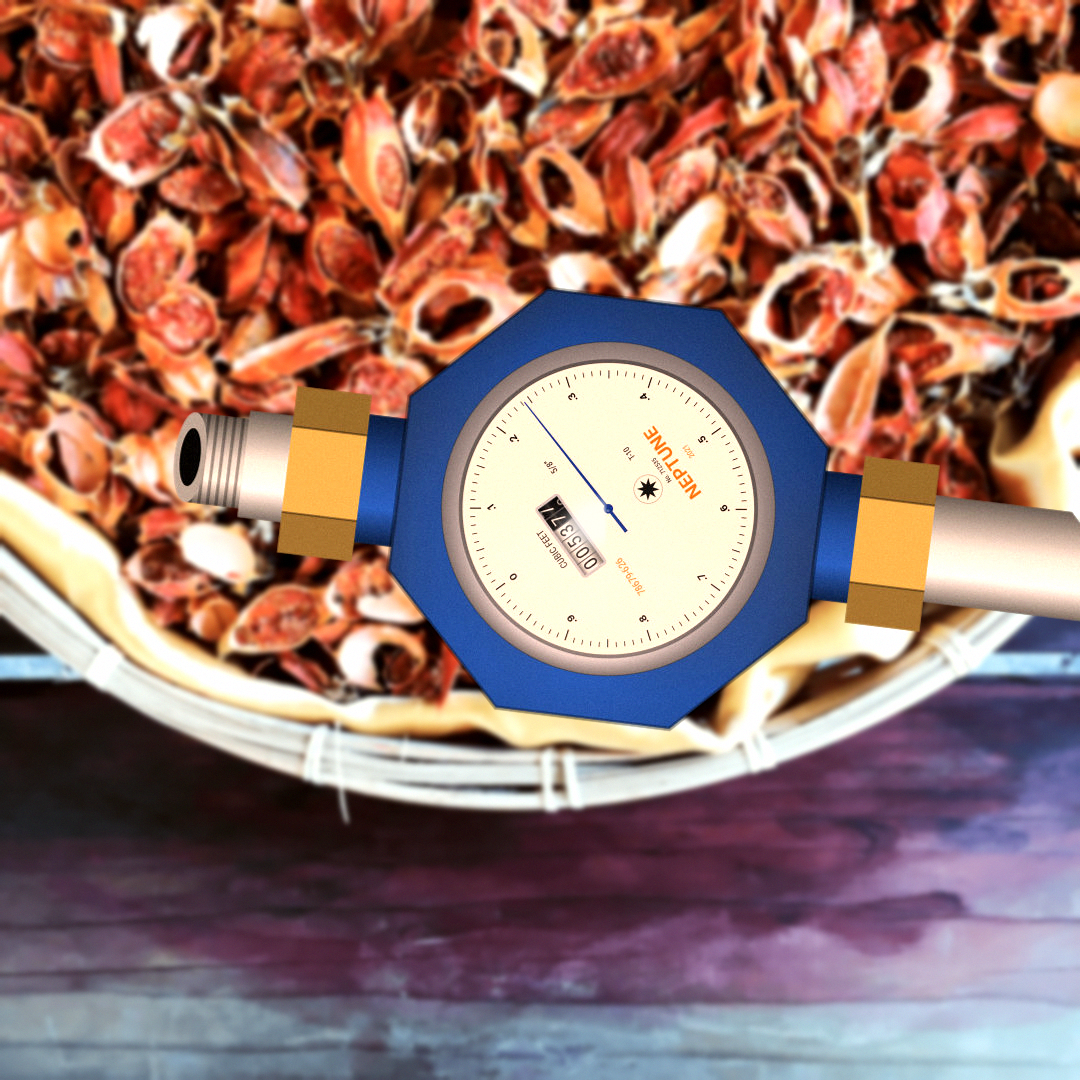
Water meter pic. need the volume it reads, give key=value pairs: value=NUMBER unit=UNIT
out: value=5377.24 unit=ft³
